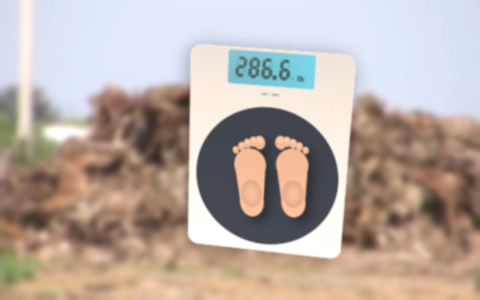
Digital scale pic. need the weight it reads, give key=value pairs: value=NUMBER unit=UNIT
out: value=286.6 unit=lb
